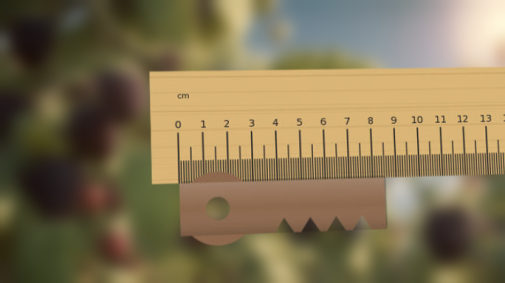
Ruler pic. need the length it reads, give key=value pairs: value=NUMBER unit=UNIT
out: value=8.5 unit=cm
